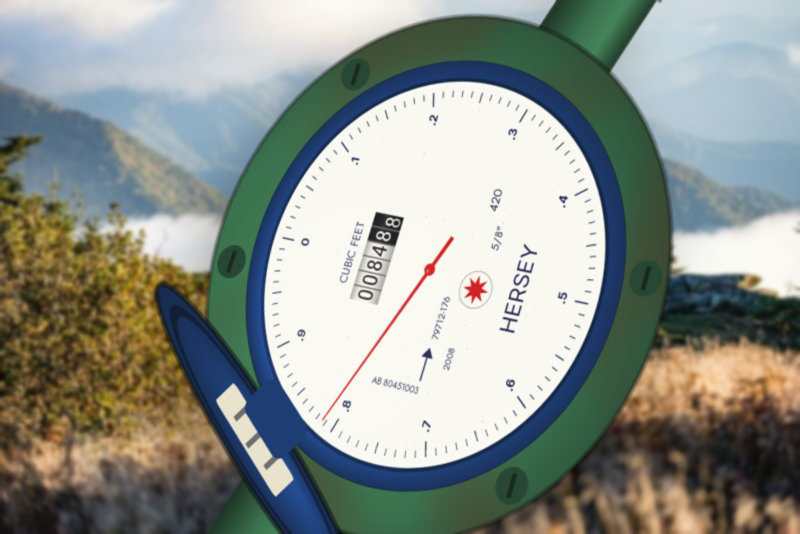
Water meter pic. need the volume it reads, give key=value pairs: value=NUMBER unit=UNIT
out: value=8487.81 unit=ft³
